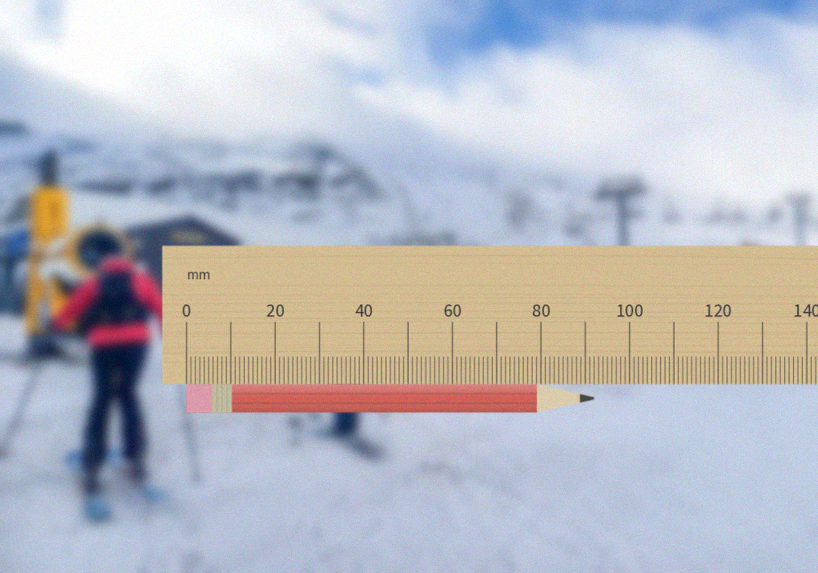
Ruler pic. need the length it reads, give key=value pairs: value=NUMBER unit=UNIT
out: value=92 unit=mm
